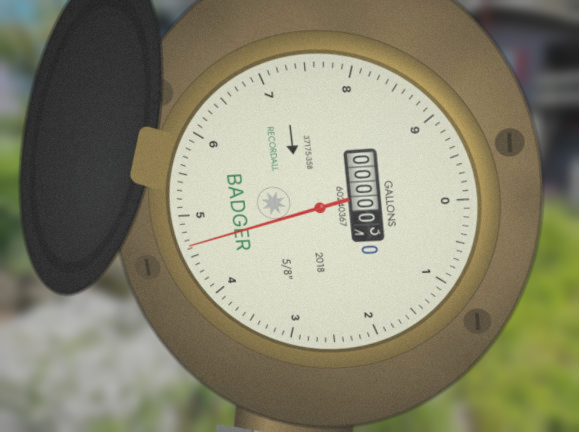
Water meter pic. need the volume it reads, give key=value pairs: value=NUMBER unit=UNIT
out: value=34.6 unit=gal
